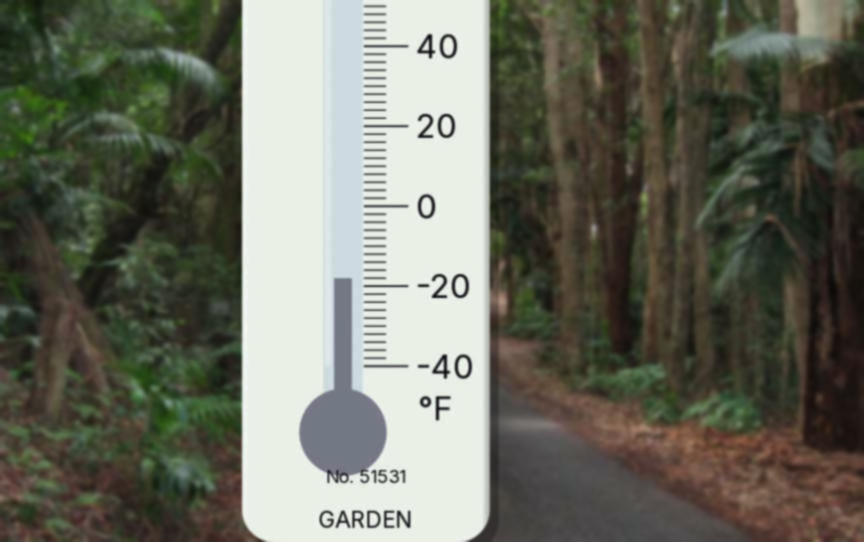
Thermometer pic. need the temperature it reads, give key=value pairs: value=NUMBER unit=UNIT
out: value=-18 unit=°F
